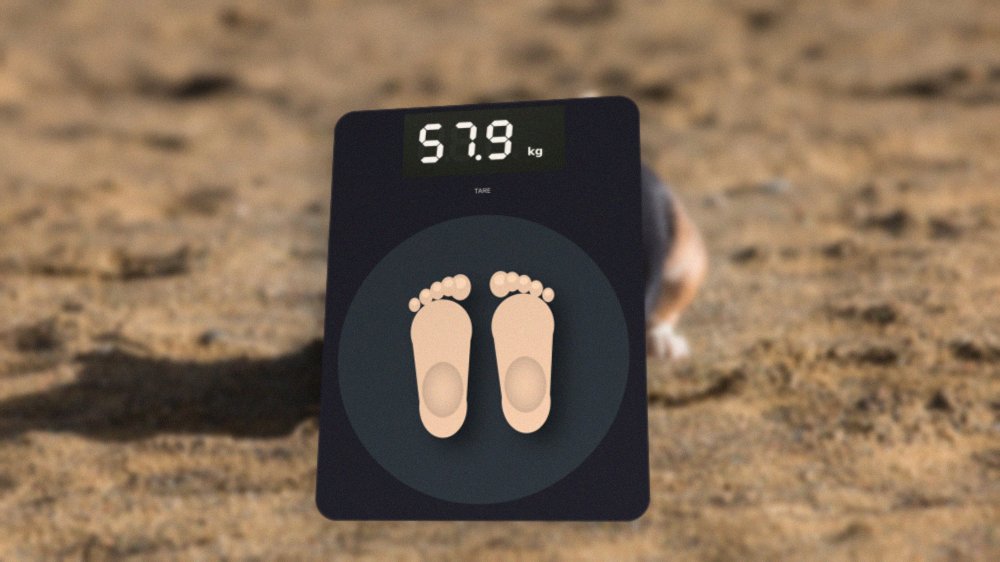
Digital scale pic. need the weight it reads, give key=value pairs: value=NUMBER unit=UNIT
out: value=57.9 unit=kg
